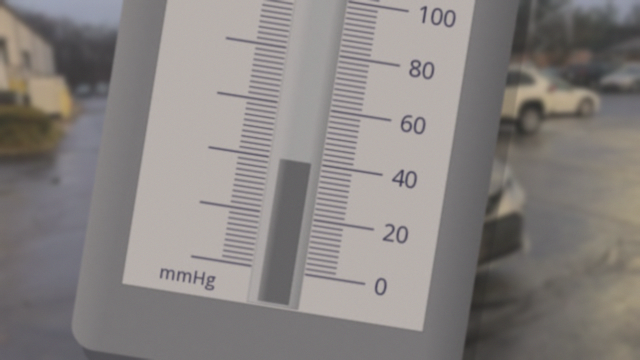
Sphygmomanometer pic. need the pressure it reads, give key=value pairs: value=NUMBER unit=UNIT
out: value=40 unit=mmHg
